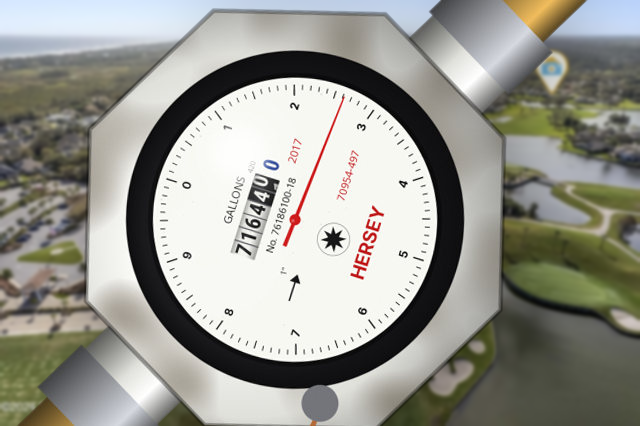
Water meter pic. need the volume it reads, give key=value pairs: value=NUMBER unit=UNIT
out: value=7164402.6 unit=gal
